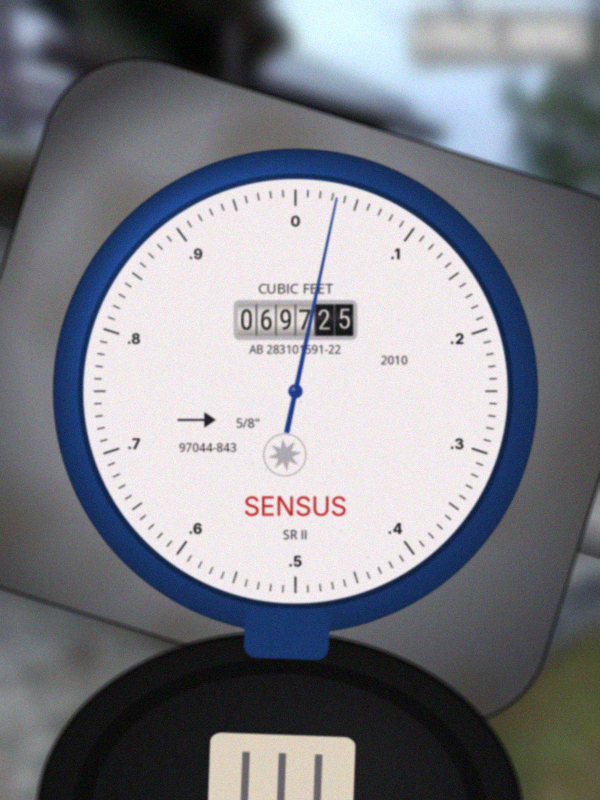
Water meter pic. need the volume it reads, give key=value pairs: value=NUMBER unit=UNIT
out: value=69725.03 unit=ft³
